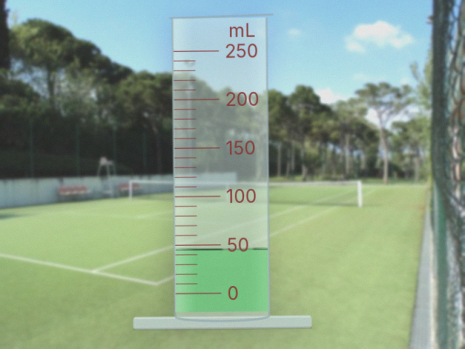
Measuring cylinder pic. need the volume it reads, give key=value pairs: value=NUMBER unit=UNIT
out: value=45 unit=mL
